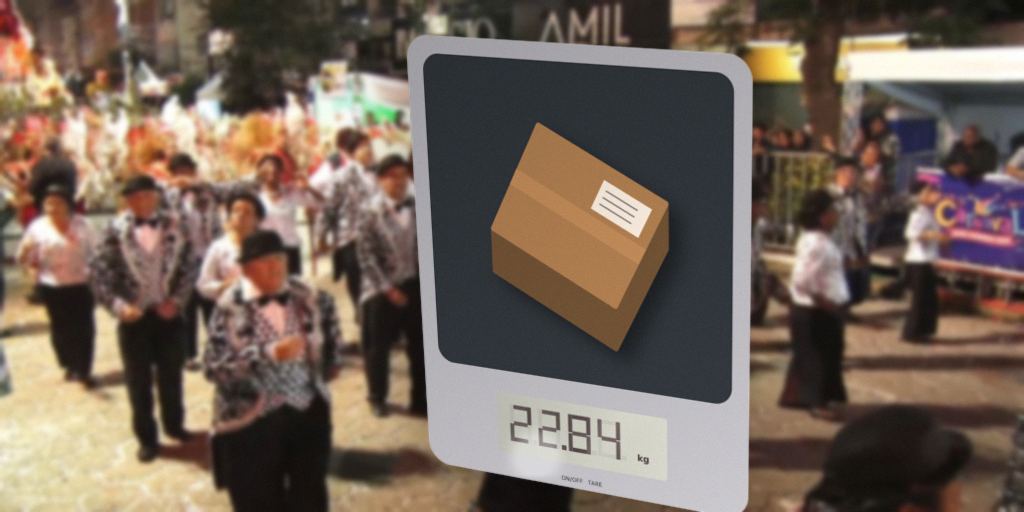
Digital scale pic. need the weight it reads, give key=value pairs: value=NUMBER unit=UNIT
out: value=22.84 unit=kg
